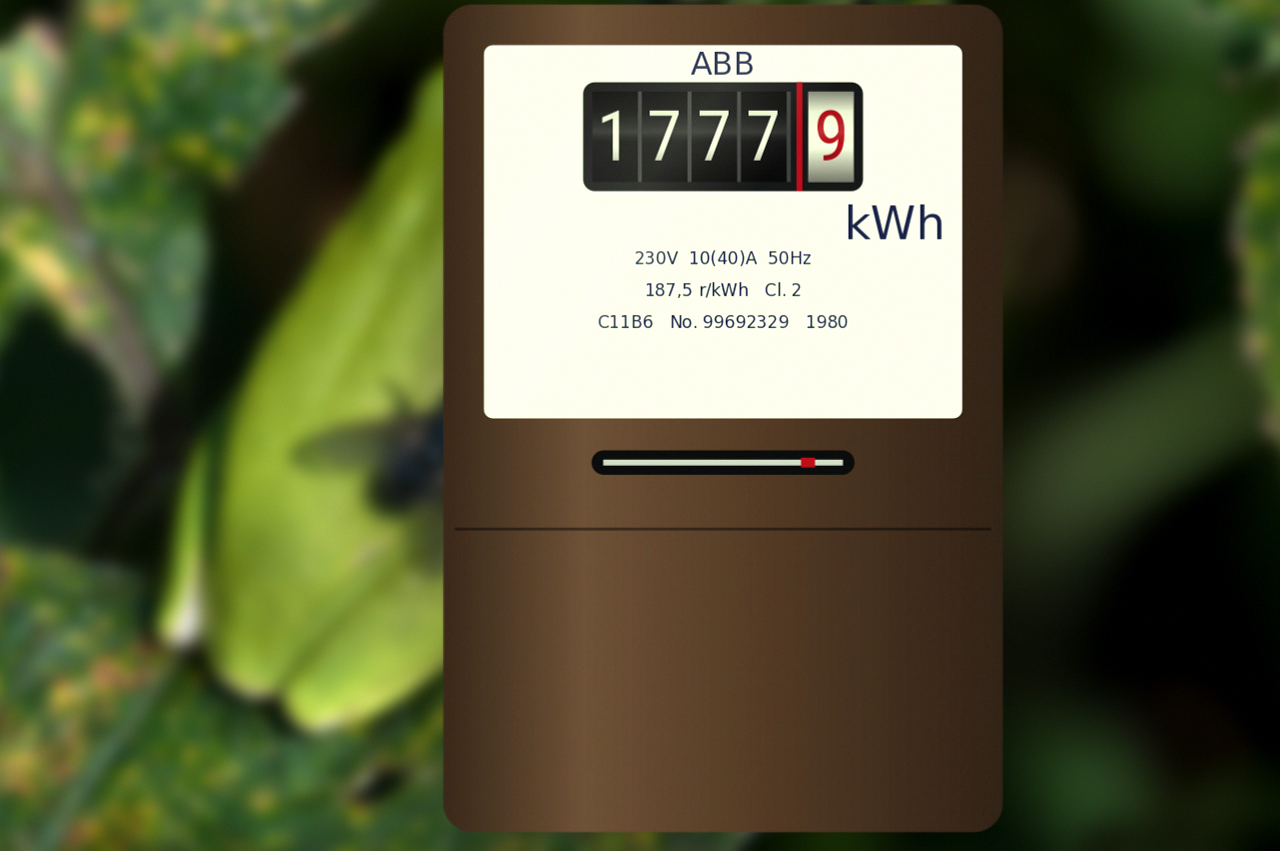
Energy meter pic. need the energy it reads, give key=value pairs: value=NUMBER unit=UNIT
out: value=1777.9 unit=kWh
